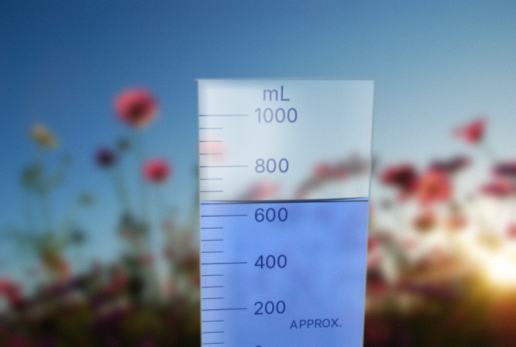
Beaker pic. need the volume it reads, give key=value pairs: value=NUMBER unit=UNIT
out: value=650 unit=mL
